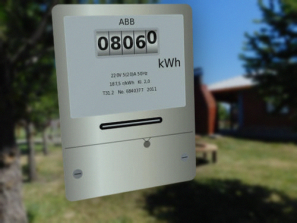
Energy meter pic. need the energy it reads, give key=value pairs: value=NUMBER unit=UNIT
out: value=8060 unit=kWh
